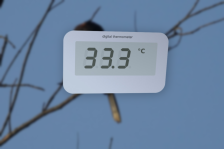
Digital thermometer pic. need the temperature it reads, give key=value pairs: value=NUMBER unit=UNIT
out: value=33.3 unit=°C
